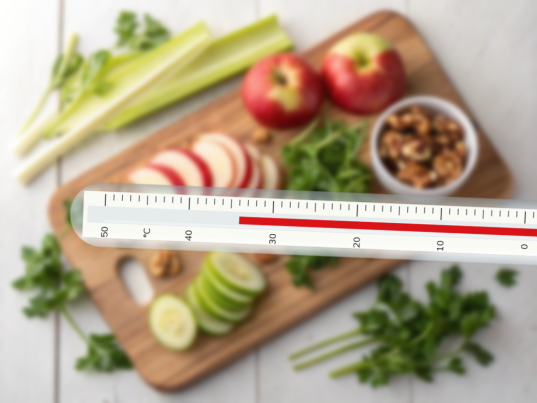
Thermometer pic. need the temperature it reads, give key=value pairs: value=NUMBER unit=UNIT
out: value=34 unit=°C
